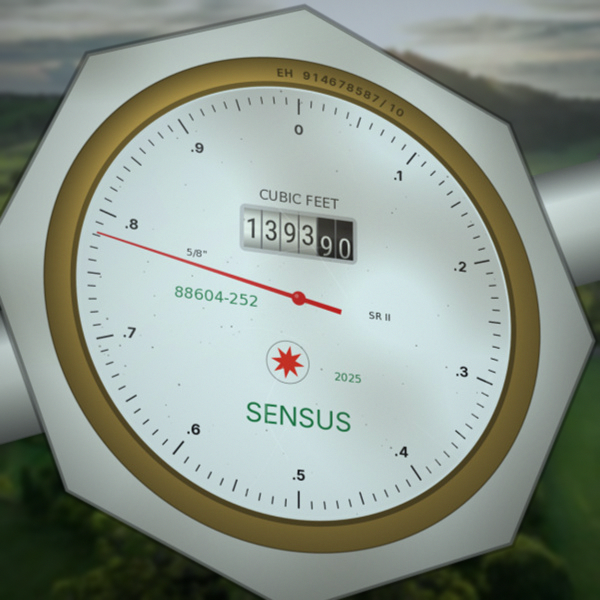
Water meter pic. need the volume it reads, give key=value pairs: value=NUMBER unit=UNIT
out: value=139389.78 unit=ft³
